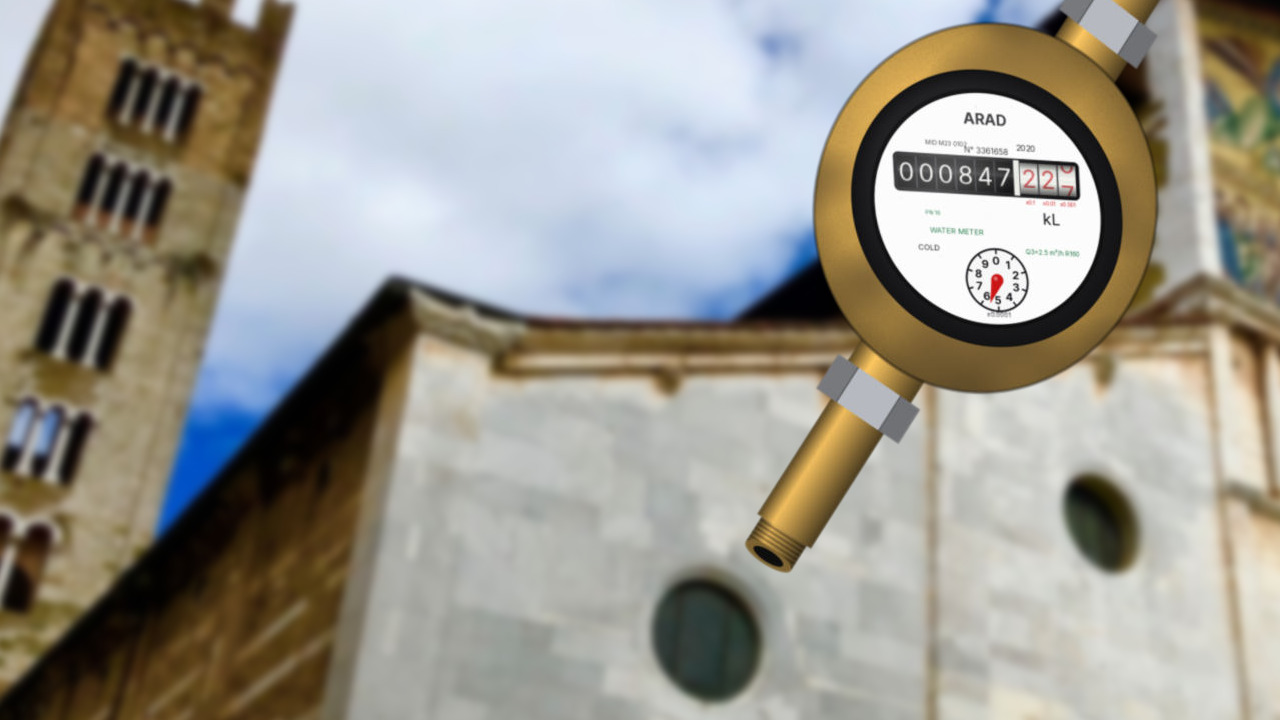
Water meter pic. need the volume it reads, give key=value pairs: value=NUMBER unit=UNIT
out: value=847.2265 unit=kL
